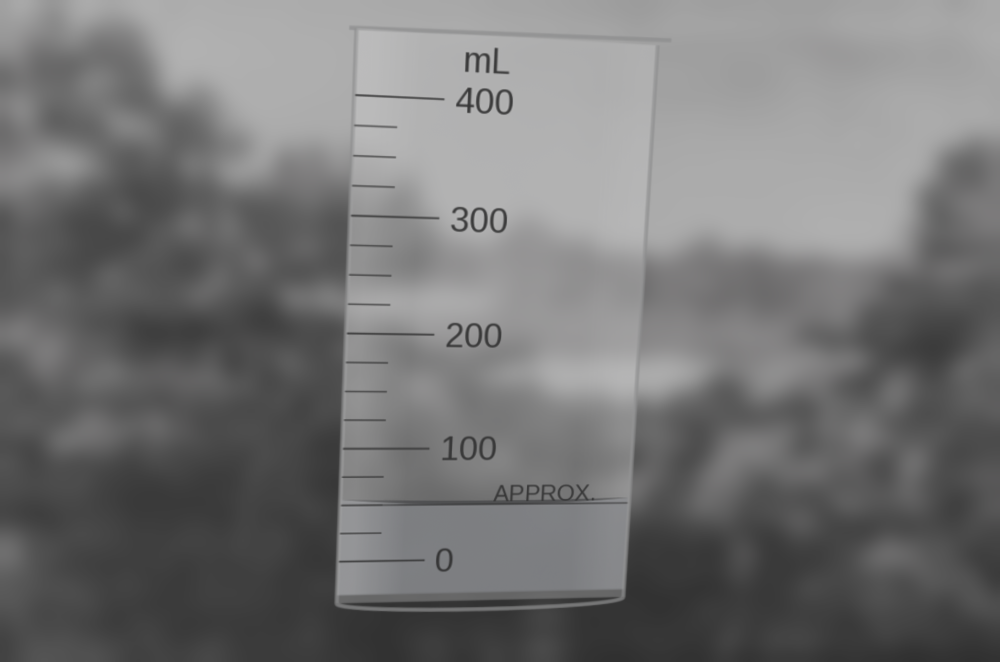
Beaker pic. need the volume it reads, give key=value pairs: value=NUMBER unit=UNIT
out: value=50 unit=mL
